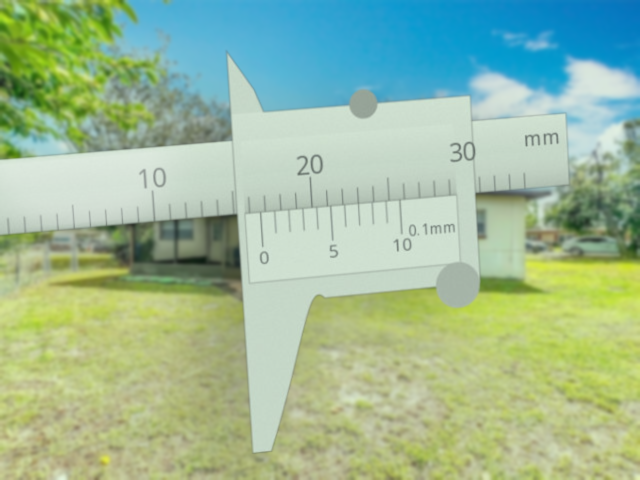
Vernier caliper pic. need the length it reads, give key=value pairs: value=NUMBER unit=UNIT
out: value=16.7 unit=mm
